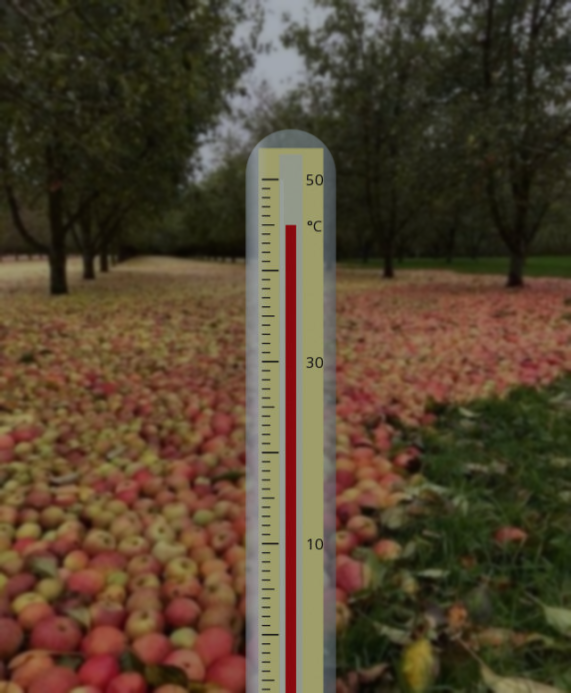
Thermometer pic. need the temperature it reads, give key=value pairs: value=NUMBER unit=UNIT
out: value=45 unit=°C
